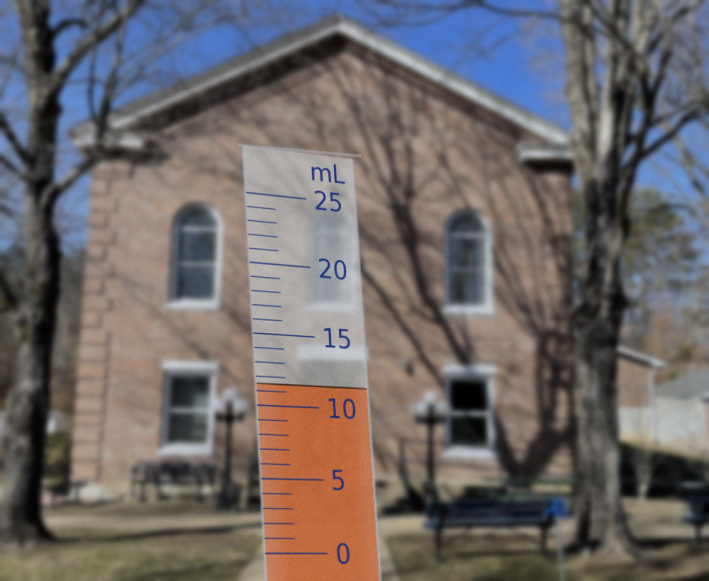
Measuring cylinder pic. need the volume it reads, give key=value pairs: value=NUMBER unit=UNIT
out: value=11.5 unit=mL
